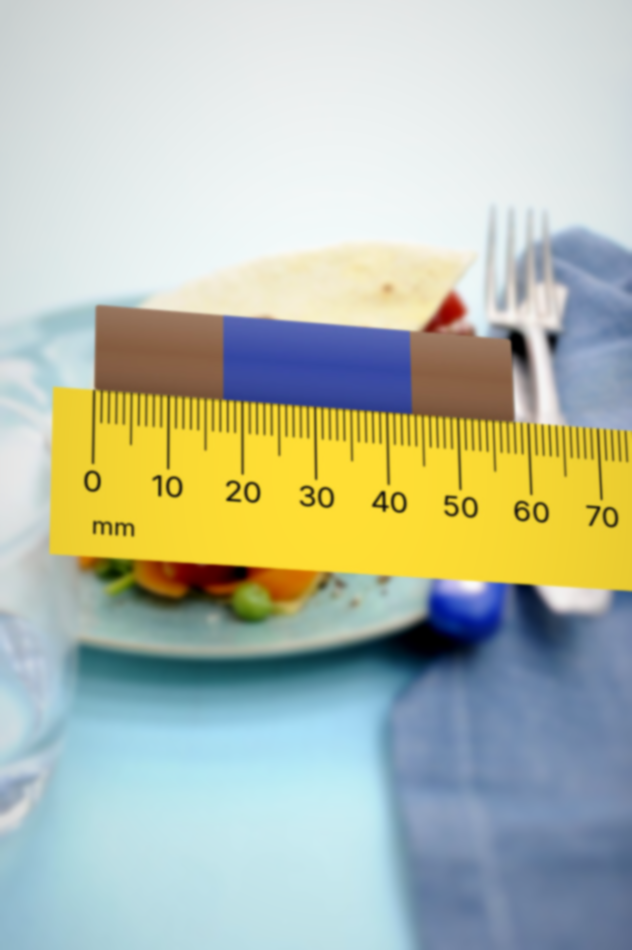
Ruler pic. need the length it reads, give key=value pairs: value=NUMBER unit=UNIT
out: value=58 unit=mm
